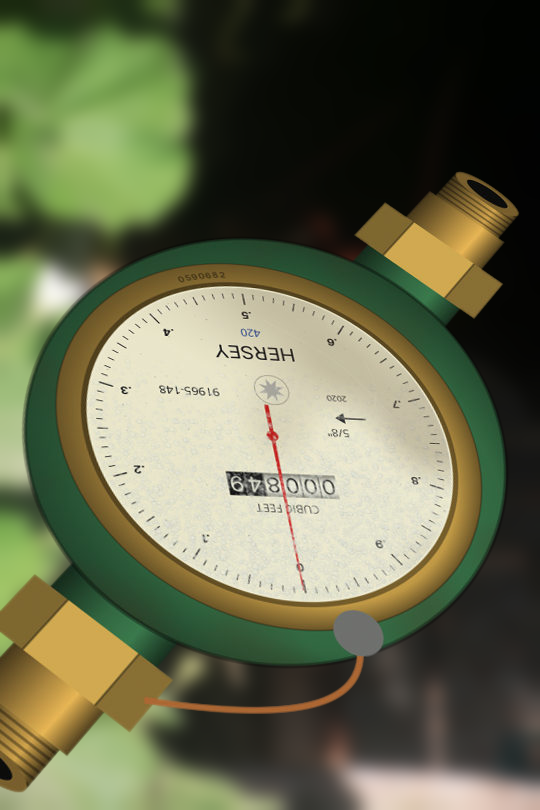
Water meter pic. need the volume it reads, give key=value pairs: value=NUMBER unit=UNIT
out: value=849.00 unit=ft³
